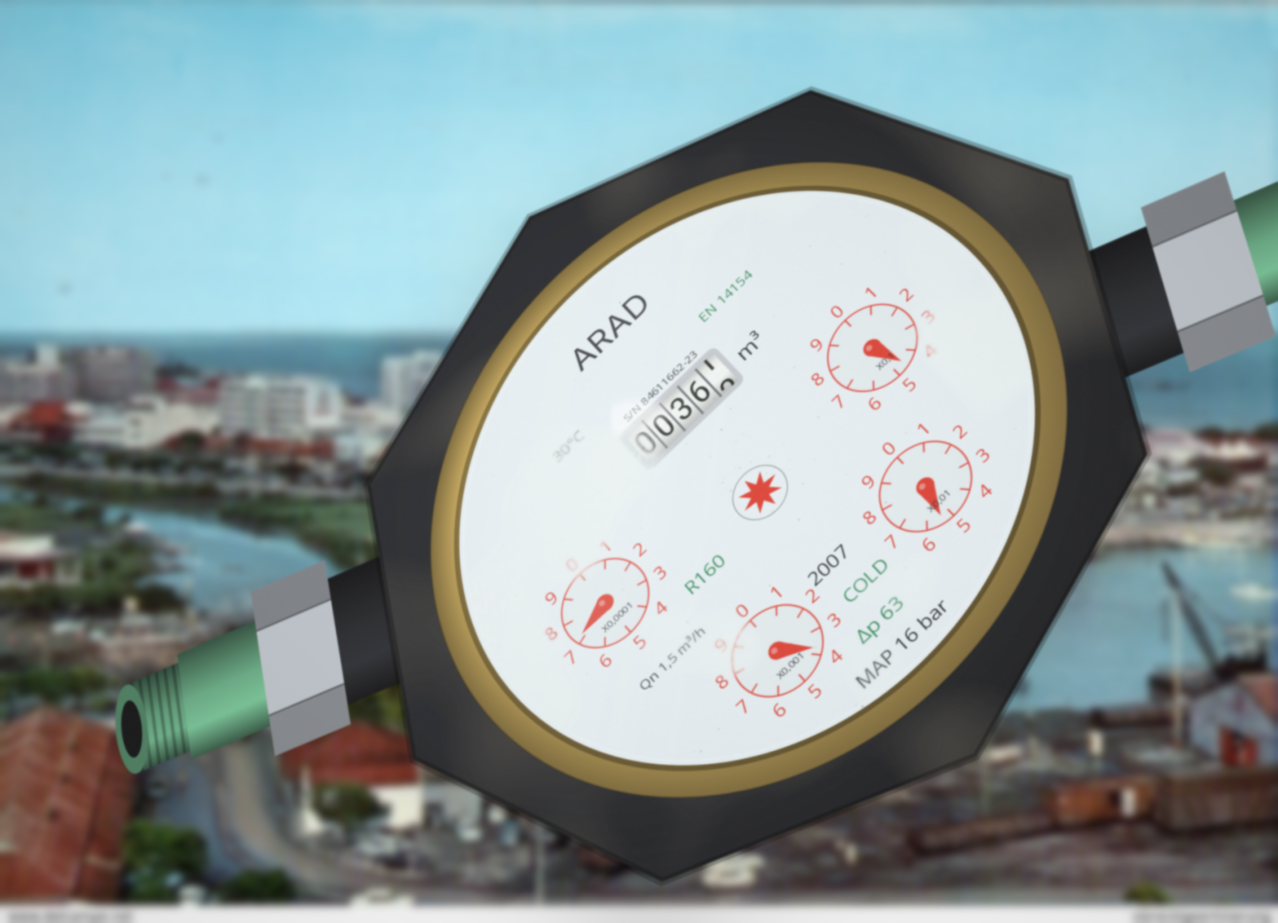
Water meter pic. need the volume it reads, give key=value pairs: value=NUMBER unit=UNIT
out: value=361.4537 unit=m³
